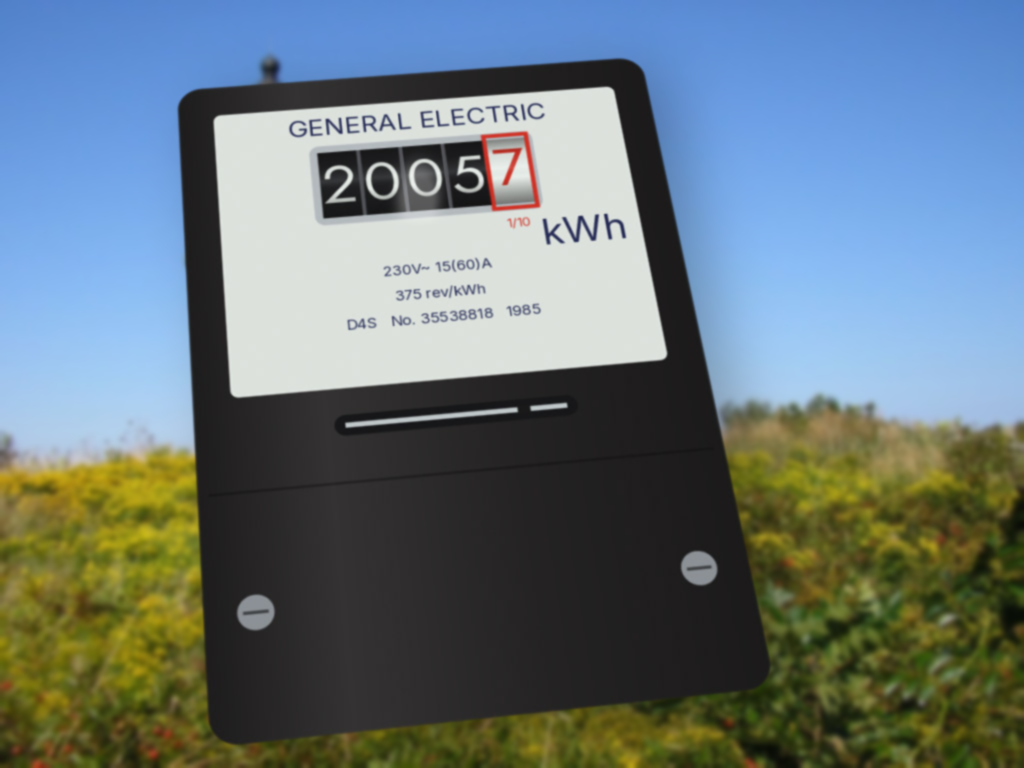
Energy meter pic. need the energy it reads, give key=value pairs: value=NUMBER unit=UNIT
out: value=2005.7 unit=kWh
